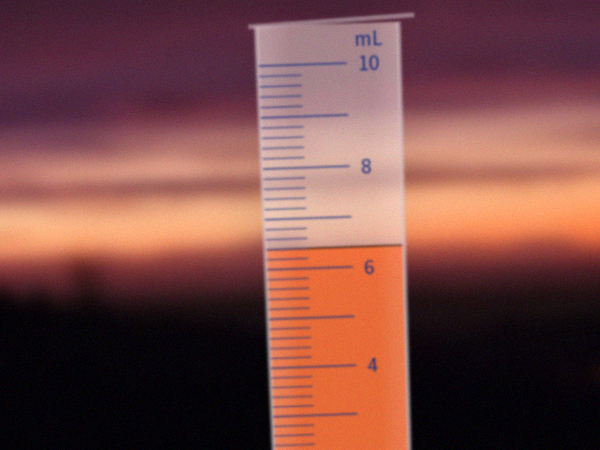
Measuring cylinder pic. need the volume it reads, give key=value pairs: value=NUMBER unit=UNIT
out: value=6.4 unit=mL
